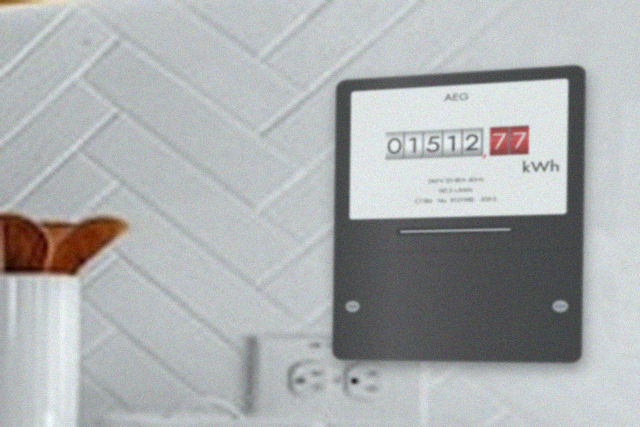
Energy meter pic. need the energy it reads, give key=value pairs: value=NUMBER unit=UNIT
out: value=1512.77 unit=kWh
